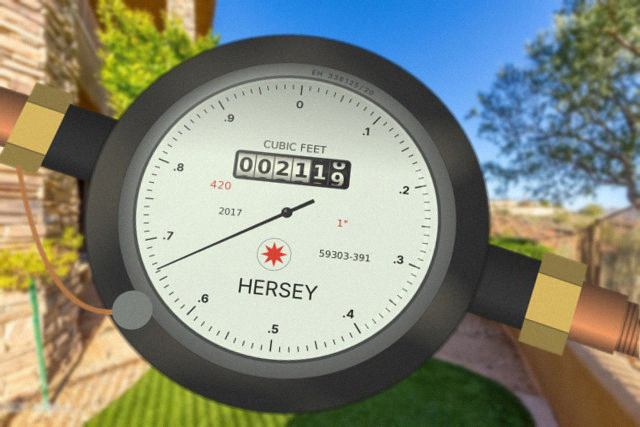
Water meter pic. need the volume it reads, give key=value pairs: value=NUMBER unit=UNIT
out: value=2118.66 unit=ft³
